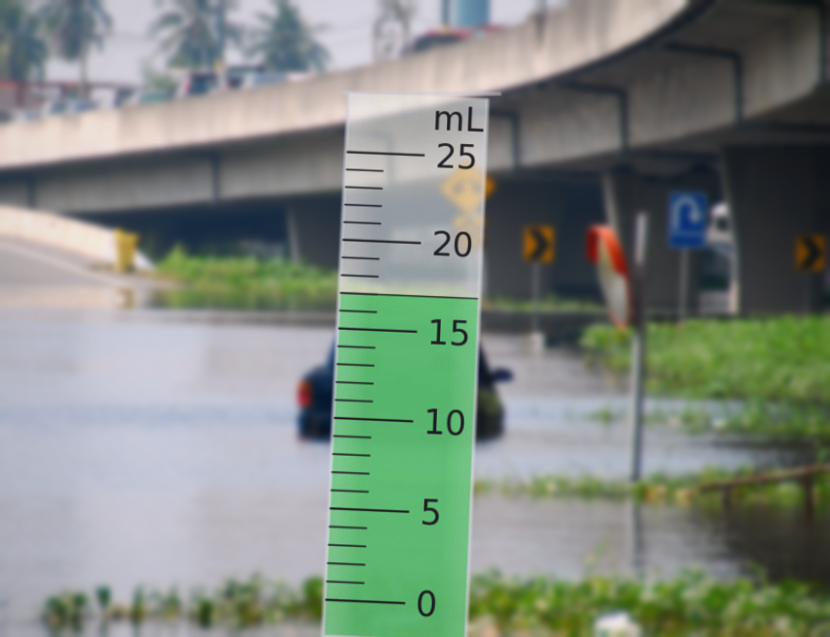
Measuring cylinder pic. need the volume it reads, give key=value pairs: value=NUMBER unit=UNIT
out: value=17 unit=mL
